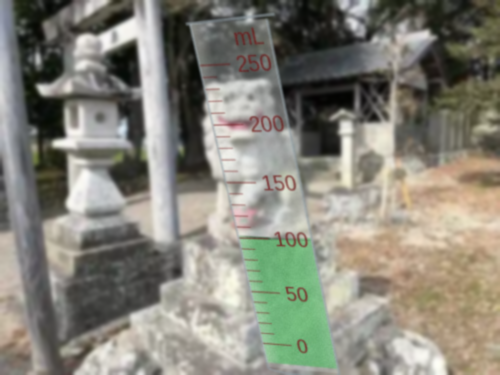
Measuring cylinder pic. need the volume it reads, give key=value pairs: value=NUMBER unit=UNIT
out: value=100 unit=mL
